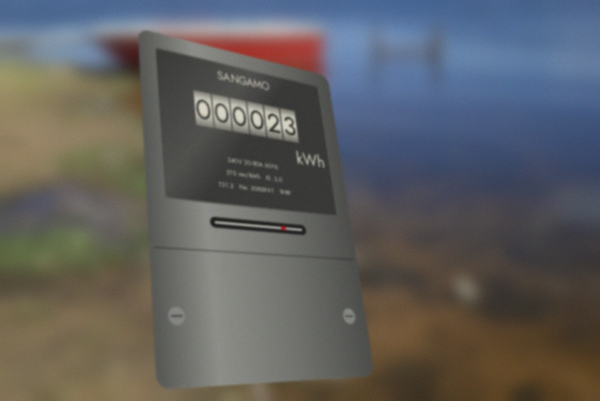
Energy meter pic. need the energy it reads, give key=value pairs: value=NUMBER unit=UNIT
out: value=23 unit=kWh
